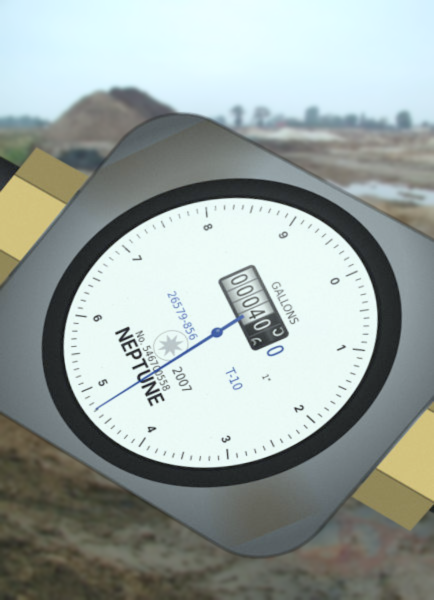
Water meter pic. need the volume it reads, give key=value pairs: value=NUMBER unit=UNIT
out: value=4054.7 unit=gal
